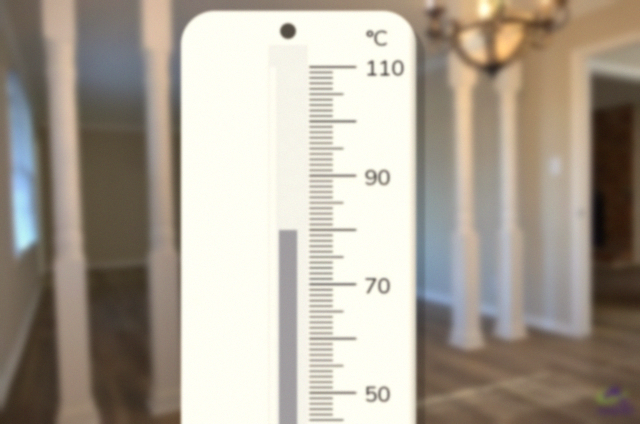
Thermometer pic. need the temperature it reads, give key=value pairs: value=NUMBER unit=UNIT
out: value=80 unit=°C
